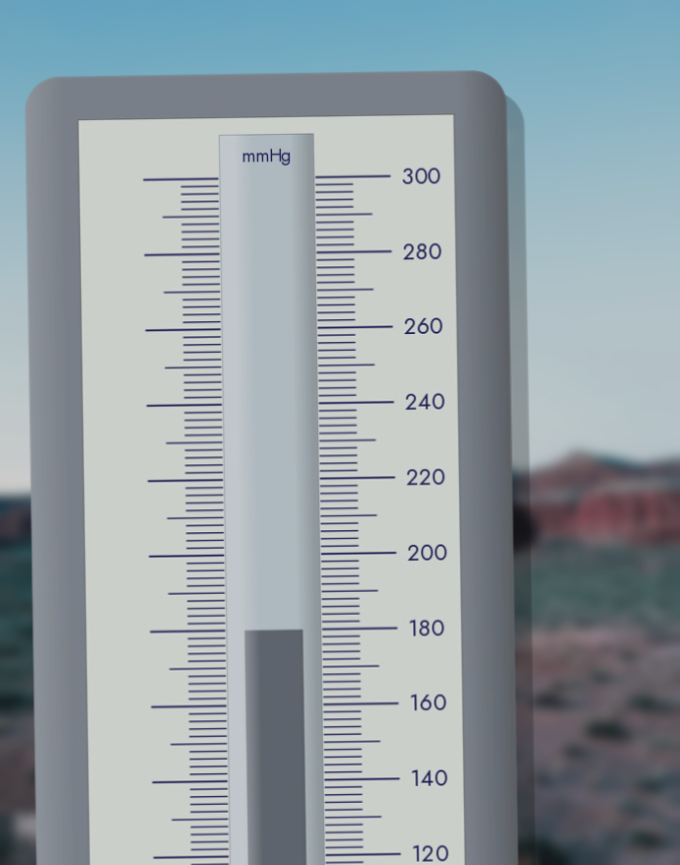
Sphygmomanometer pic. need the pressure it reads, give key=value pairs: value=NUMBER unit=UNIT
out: value=180 unit=mmHg
